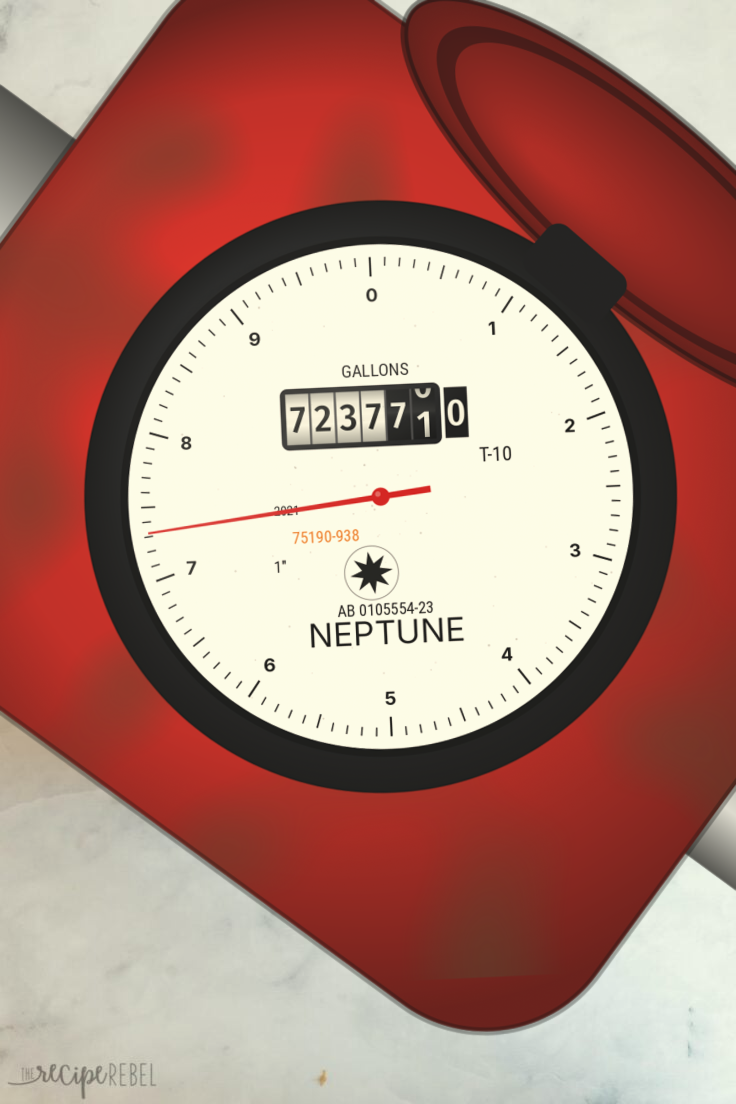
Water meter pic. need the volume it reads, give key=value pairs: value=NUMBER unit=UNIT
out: value=7237707.3 unit=gal
